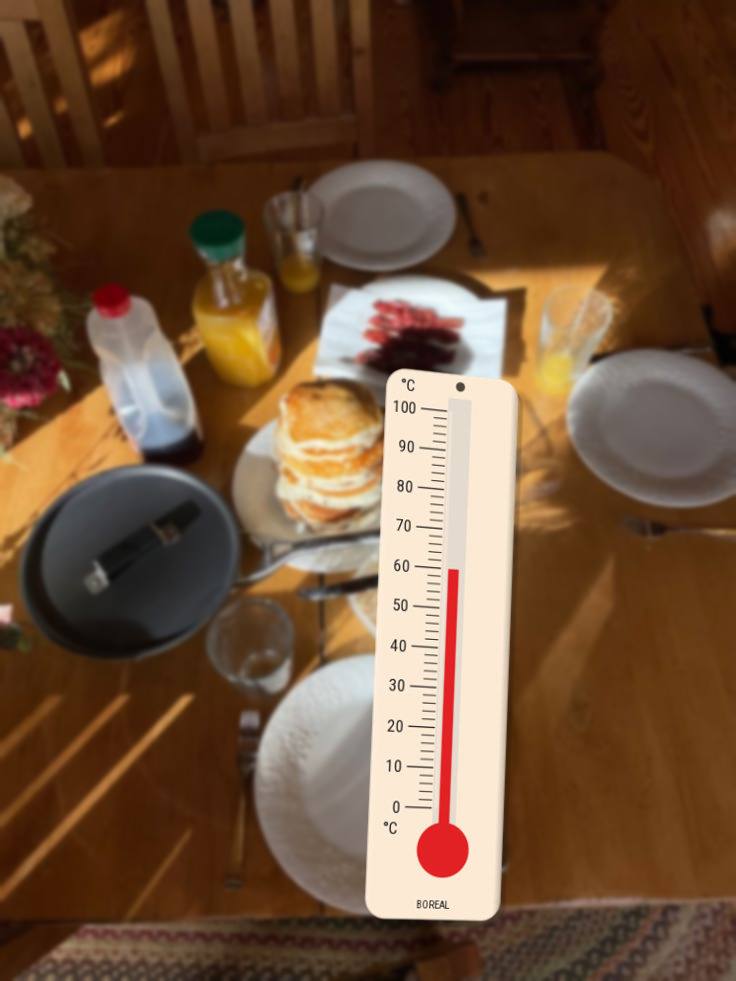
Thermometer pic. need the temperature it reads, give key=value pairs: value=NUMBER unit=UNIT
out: value=60 unit=°C
